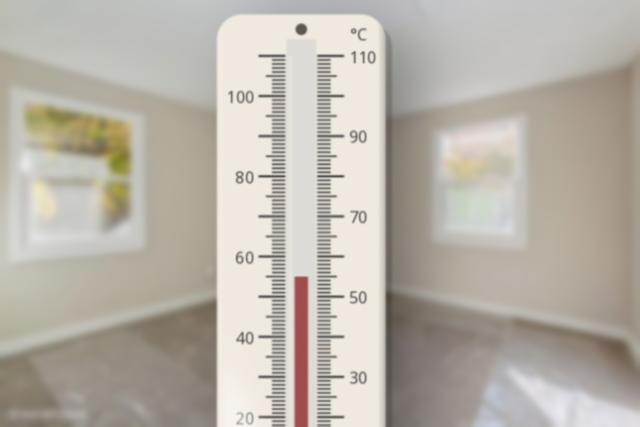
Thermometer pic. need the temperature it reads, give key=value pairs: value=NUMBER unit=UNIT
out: value=55 unit=°C
